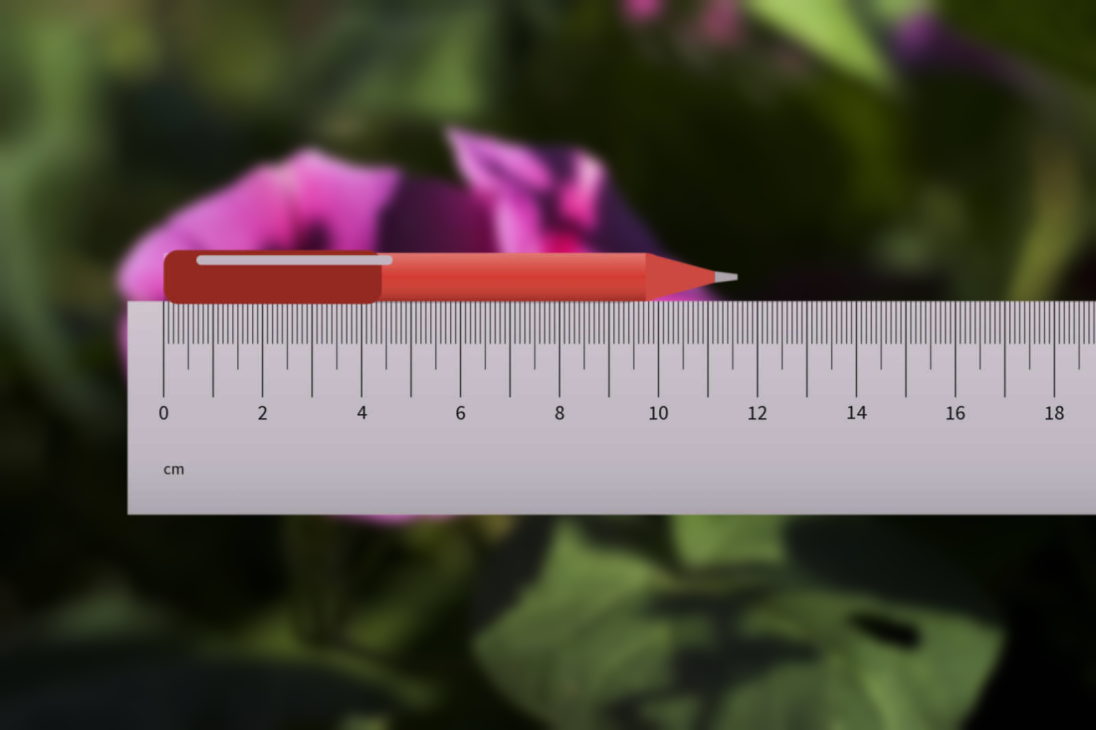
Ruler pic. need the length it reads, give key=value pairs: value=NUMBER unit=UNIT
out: value=11.6 unit=cm
